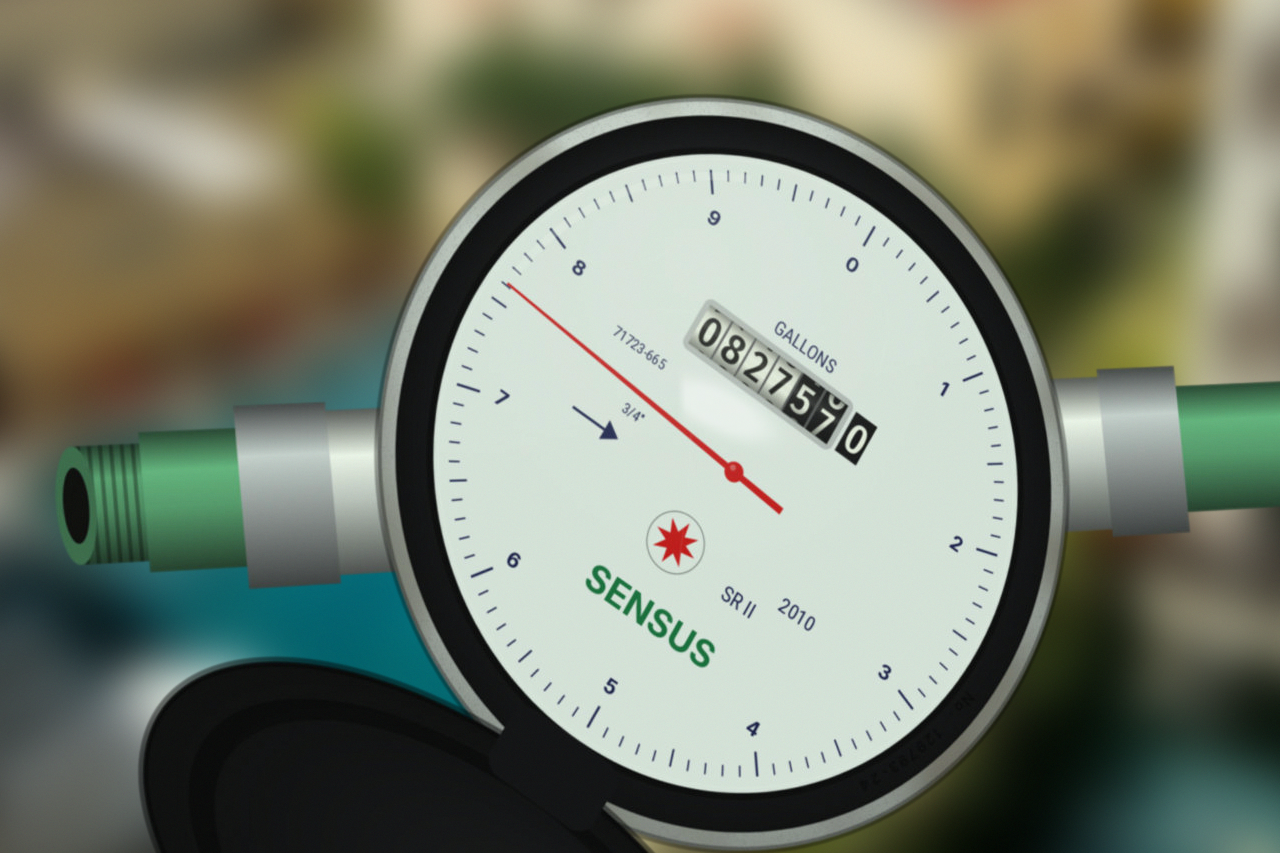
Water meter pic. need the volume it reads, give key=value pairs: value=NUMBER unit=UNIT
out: value=827567.6 unit=gal
